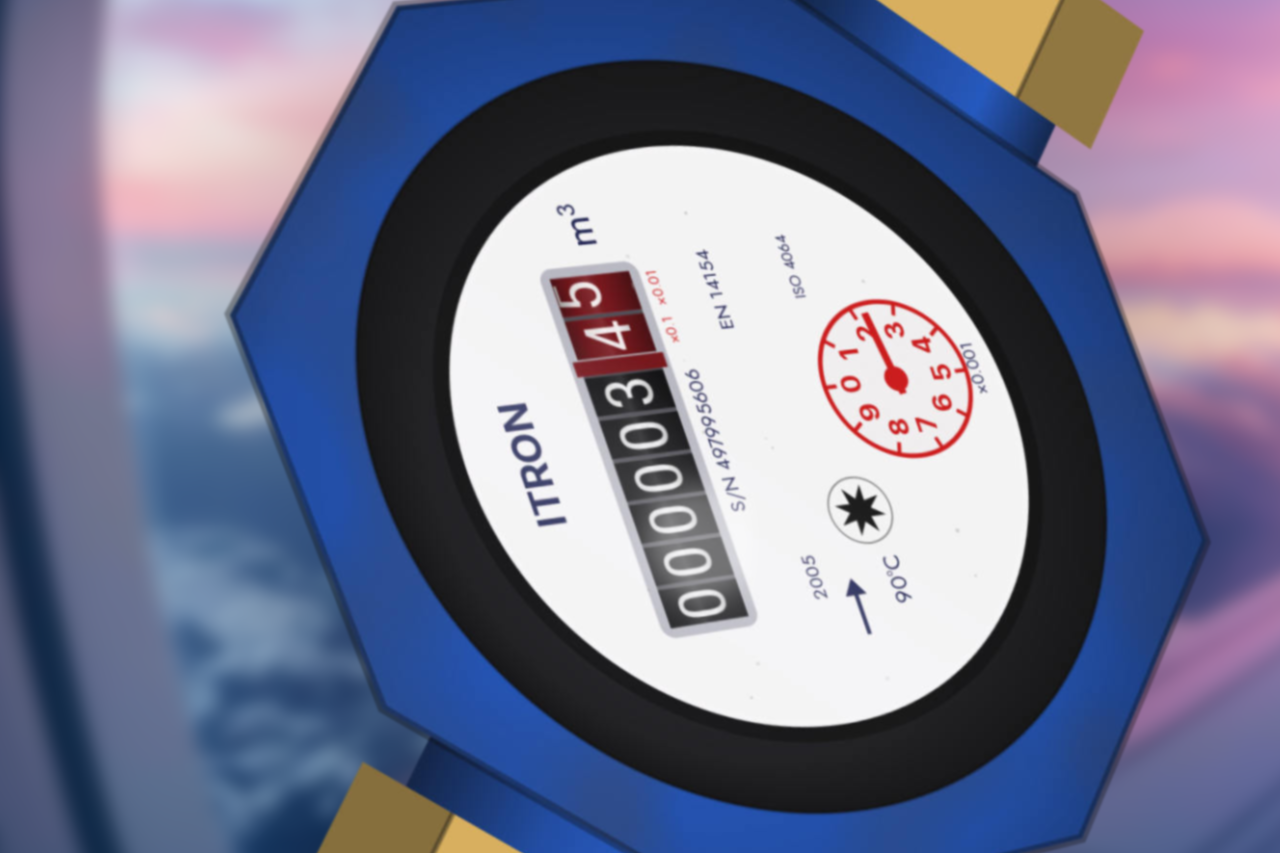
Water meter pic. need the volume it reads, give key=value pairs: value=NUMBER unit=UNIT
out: value=3.452 unit=m³
